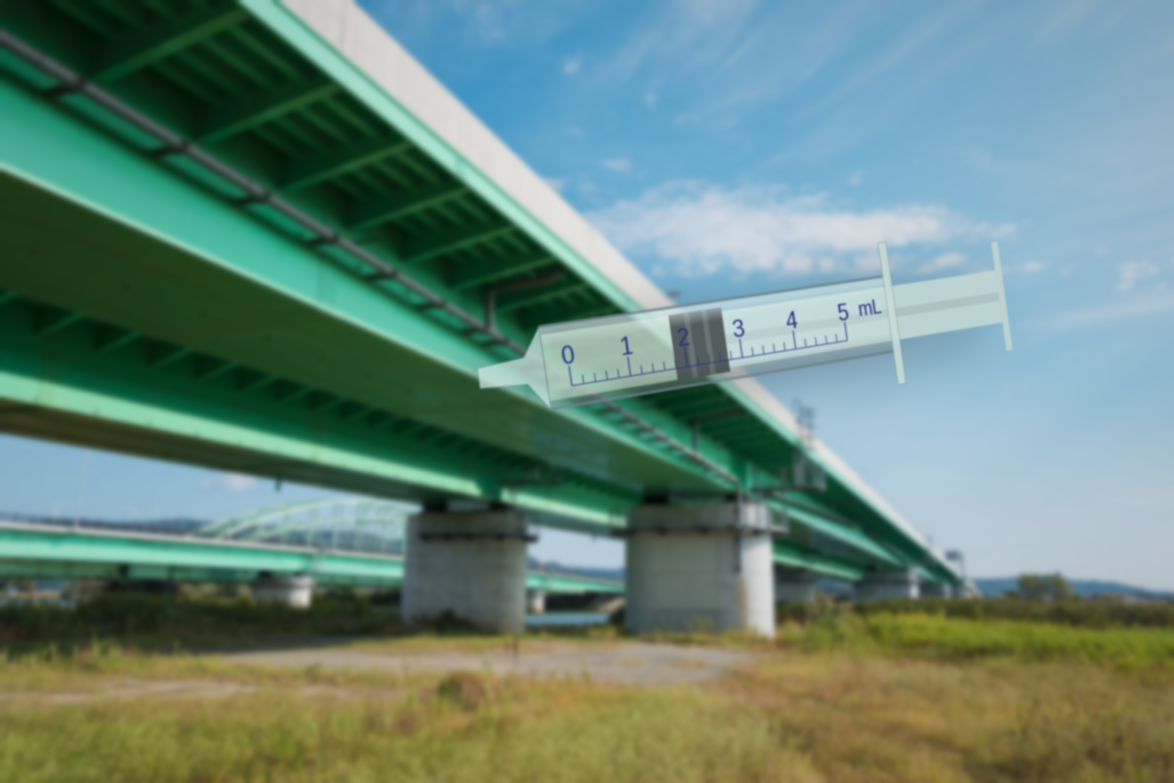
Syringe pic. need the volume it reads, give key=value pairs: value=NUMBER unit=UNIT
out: value=1.8 unit=mL
